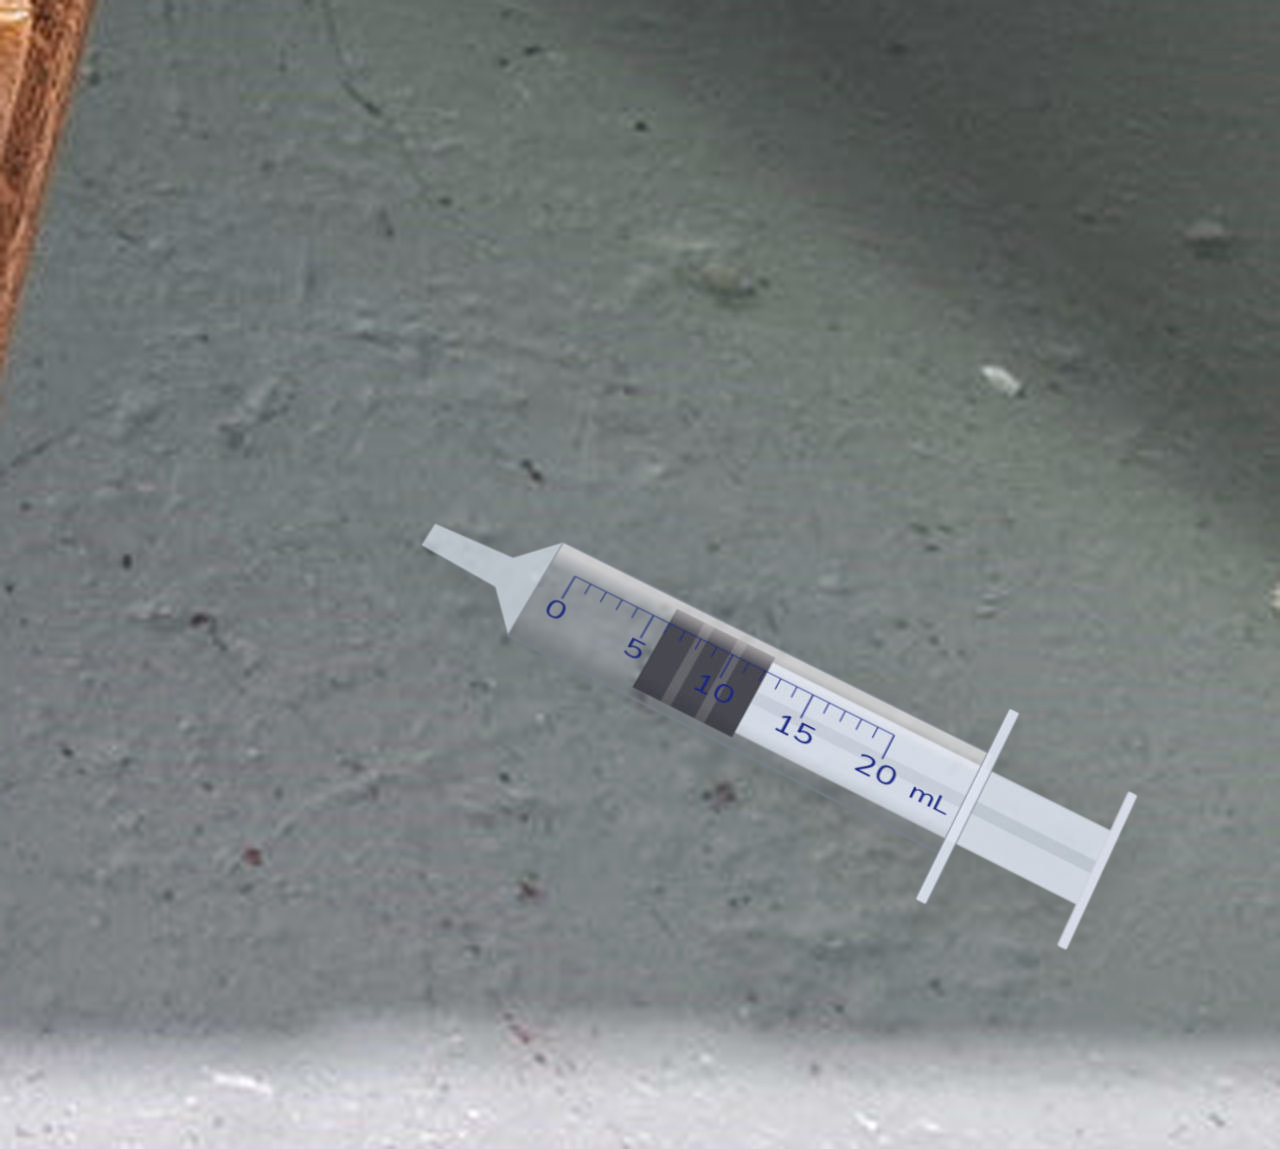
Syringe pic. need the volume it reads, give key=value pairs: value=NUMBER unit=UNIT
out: value=6 unit=mL
